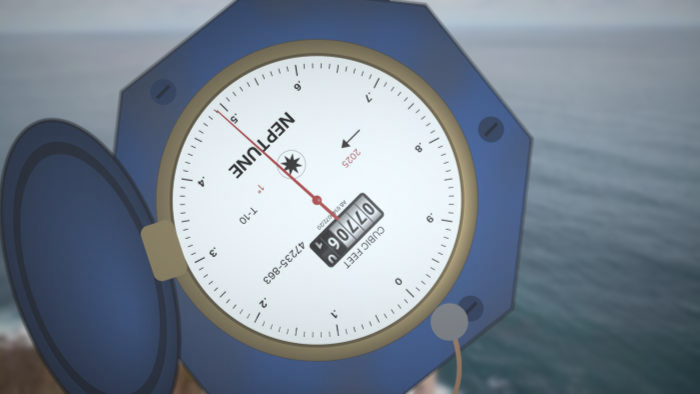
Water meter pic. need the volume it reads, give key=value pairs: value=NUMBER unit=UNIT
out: value=77060.49 unit=ft³
